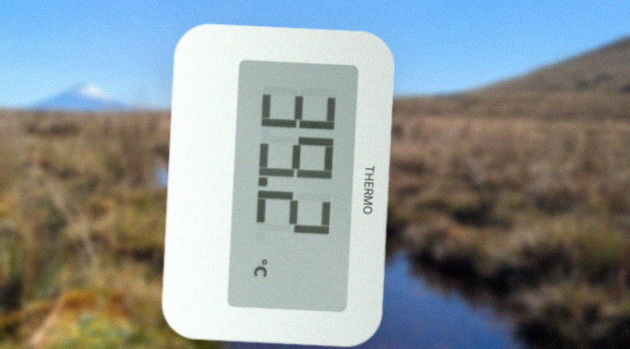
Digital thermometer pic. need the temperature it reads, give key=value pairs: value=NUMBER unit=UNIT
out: value=39.2 unit=°C
